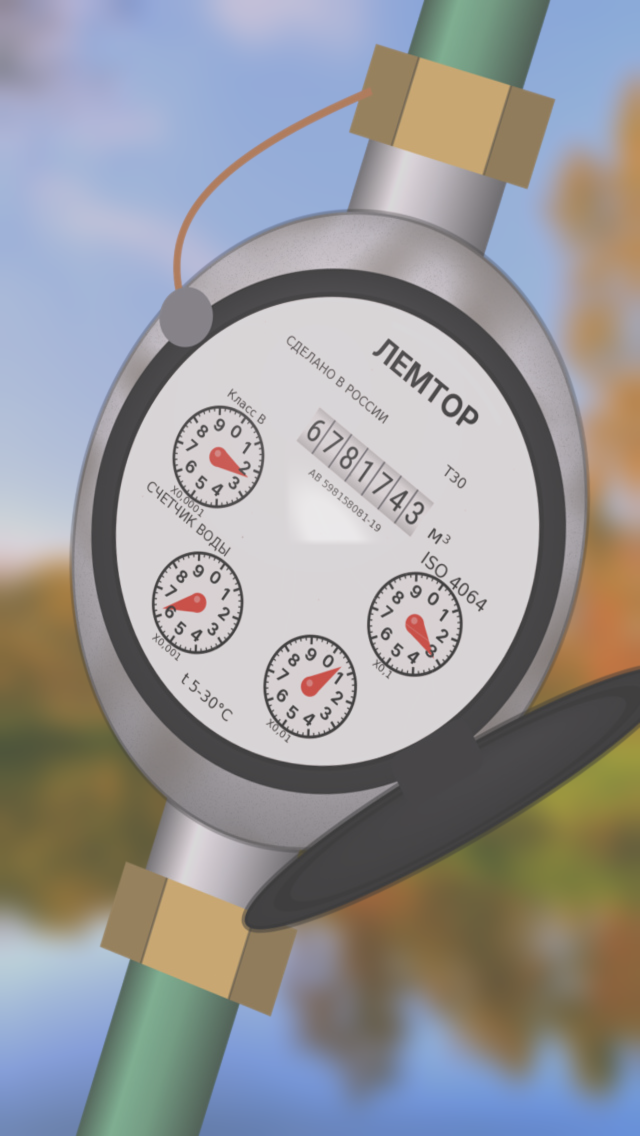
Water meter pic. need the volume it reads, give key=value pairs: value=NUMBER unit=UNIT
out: value=6781743.3062 unit=m³
